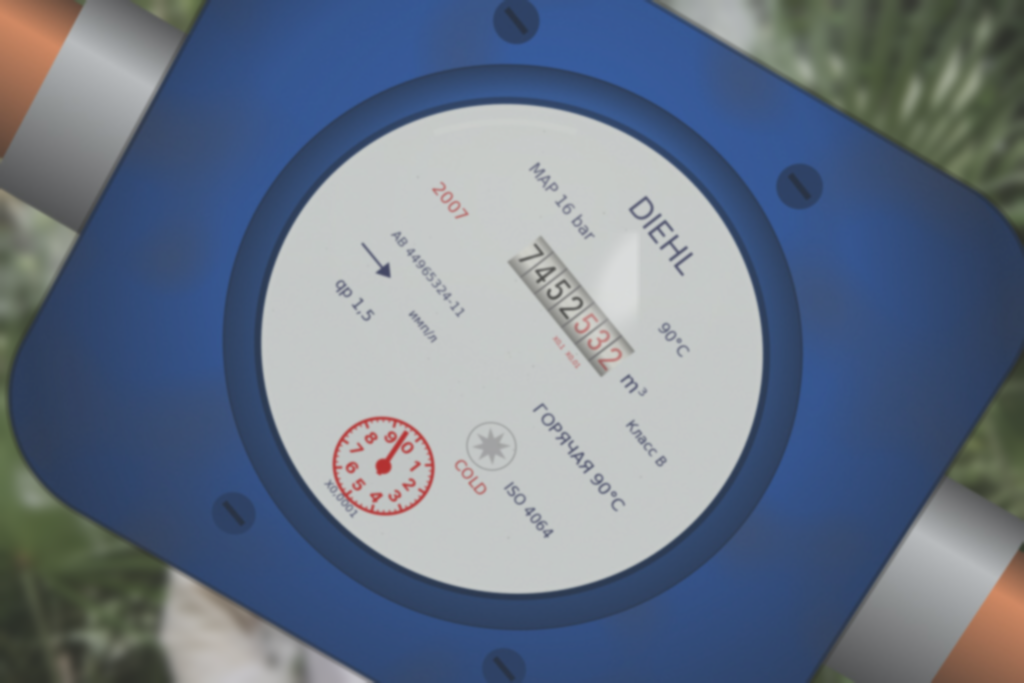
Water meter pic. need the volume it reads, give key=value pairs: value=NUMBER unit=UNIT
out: value=7452.5319 unit=m³
